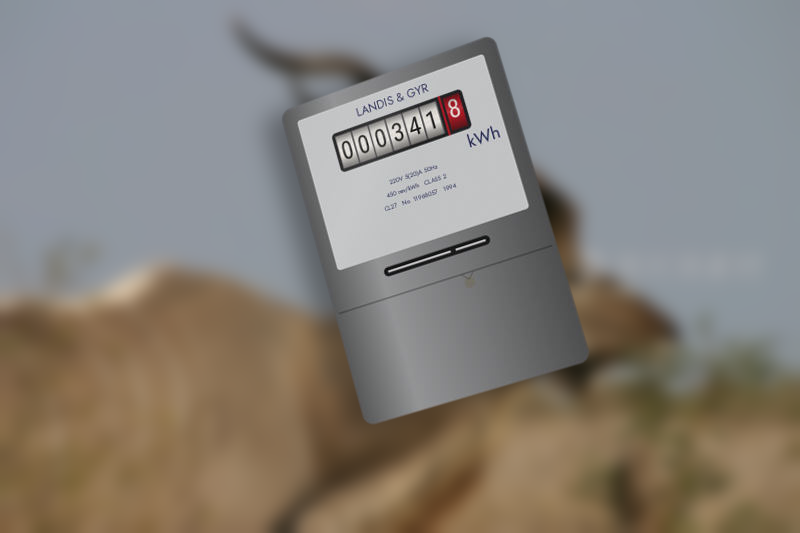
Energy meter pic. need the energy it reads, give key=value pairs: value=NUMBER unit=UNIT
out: value=341.8 unit=kWh
